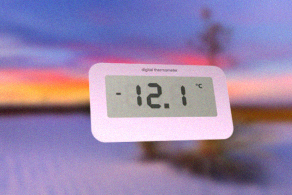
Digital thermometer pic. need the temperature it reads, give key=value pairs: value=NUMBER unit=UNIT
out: value=-12.1 unit=°C
